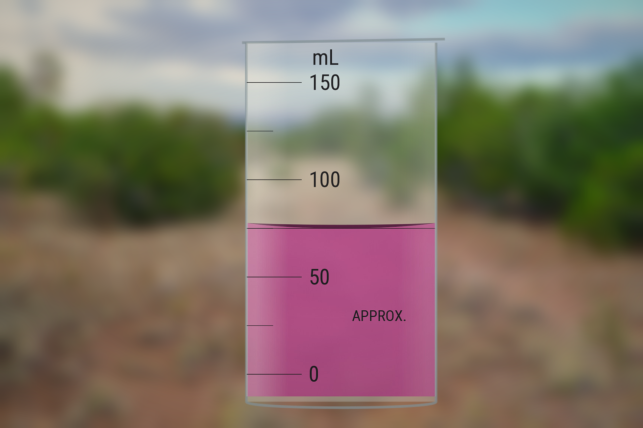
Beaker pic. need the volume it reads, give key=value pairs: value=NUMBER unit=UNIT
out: value=75 unit=mL
